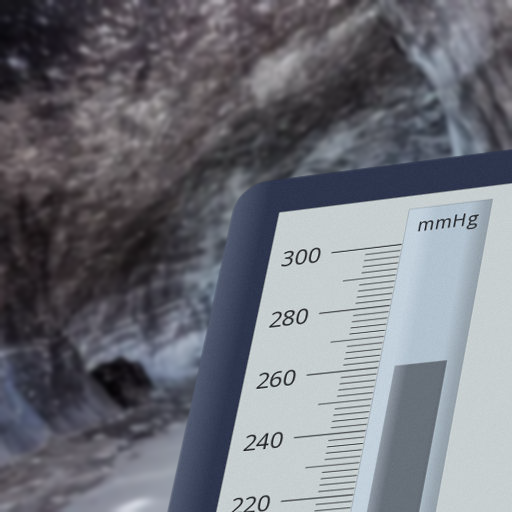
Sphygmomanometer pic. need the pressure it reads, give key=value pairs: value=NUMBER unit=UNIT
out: value=260 unit=mmHg
